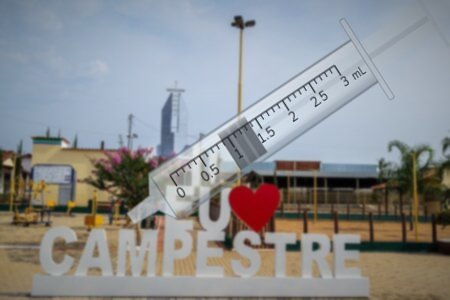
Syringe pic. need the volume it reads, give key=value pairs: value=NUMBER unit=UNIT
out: value=0.9 unit=mL
